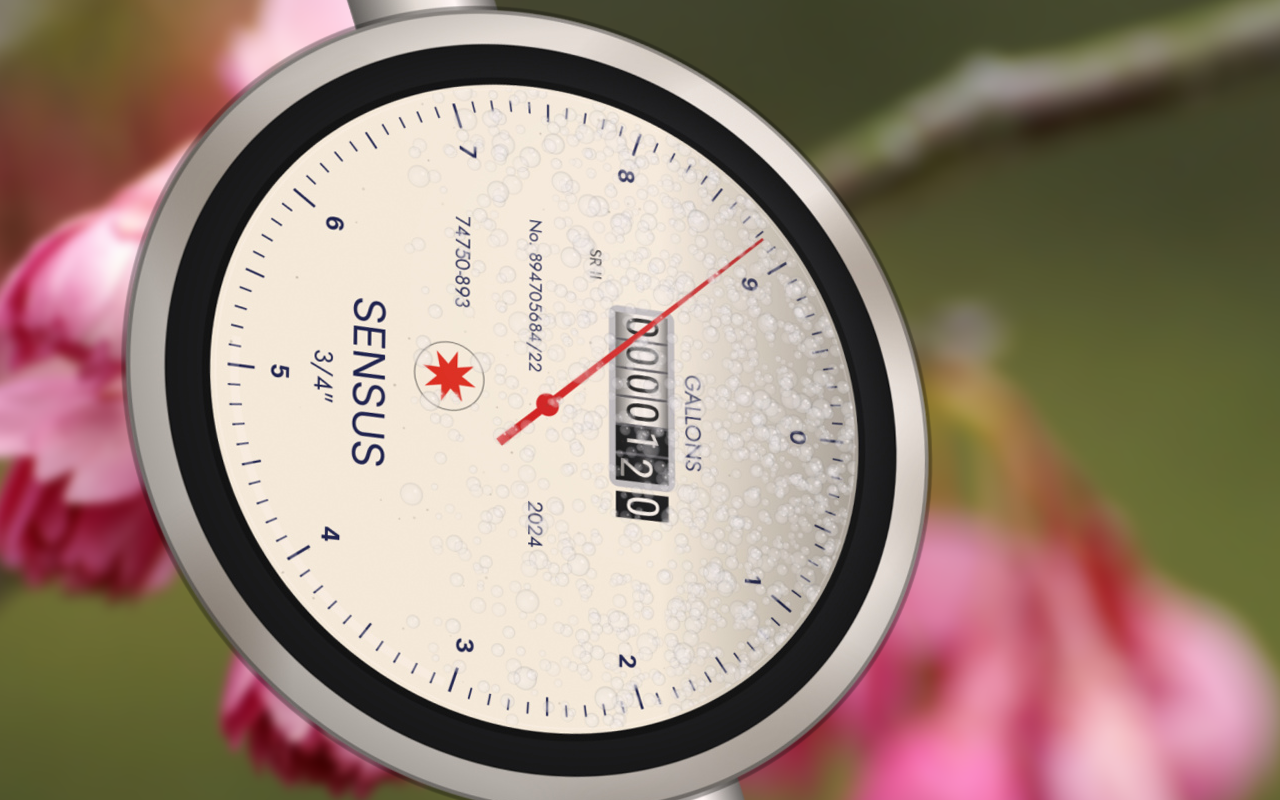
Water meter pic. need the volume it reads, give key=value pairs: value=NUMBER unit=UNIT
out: value=118.8 unit=gal
